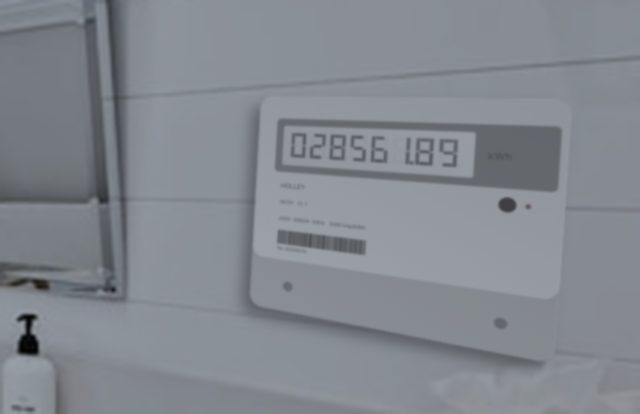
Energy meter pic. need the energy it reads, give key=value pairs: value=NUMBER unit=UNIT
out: value=28561.89 unit=kWh
